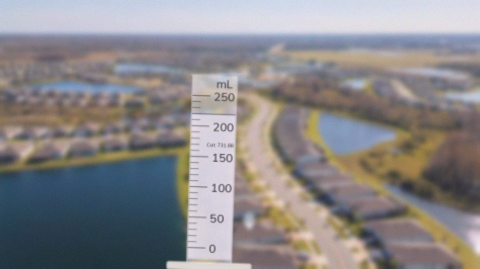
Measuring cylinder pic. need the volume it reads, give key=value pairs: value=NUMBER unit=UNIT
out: value=220 unit=mL
